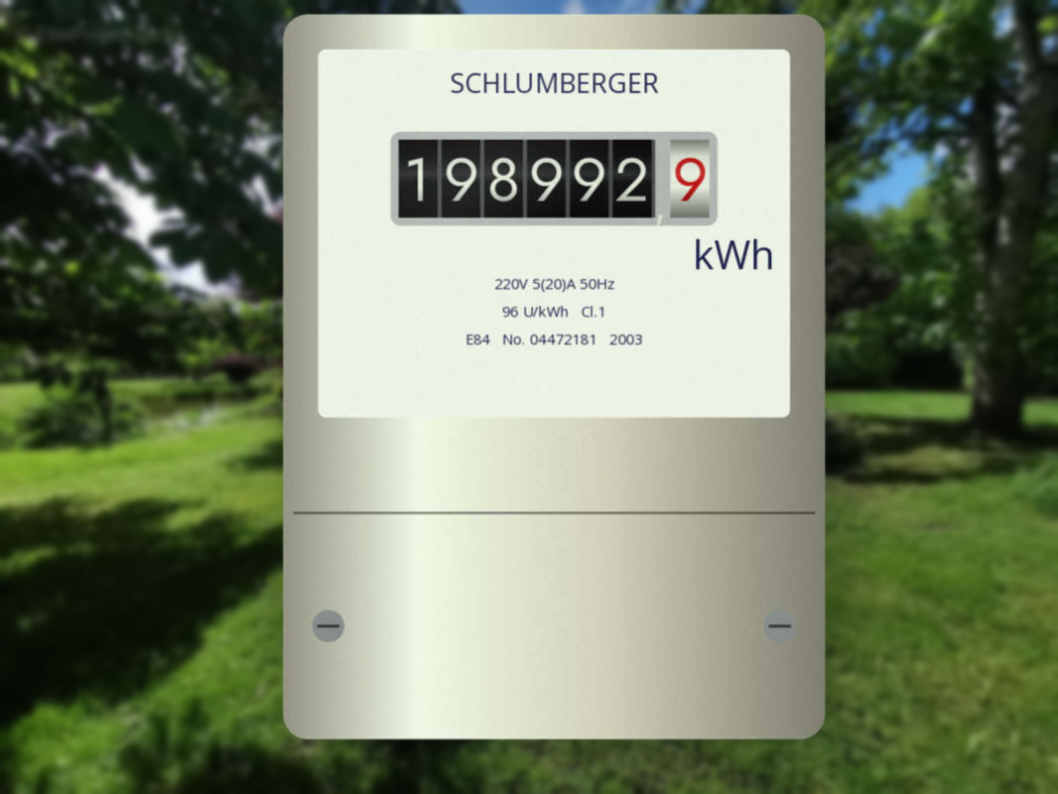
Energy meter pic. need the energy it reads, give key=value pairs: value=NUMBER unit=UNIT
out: value=198992.9 unit=kWh
